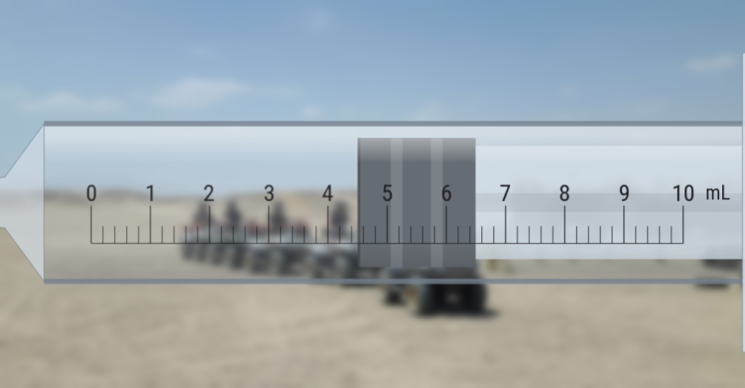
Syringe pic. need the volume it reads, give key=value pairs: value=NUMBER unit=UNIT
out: value=4.5 unit=mL
